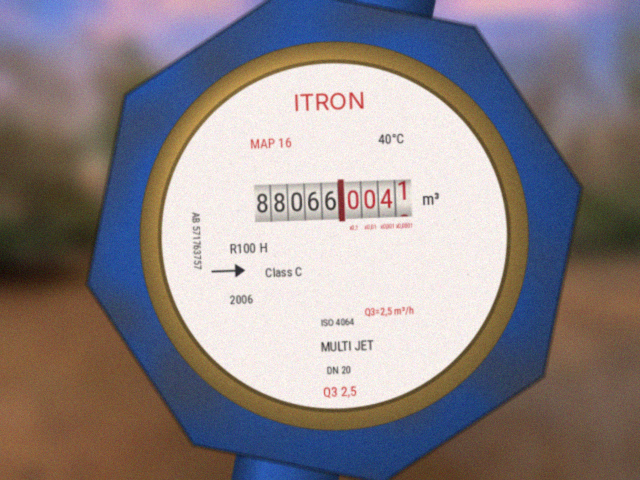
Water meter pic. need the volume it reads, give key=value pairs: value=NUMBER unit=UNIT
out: value=88066.0041 unit=m³
